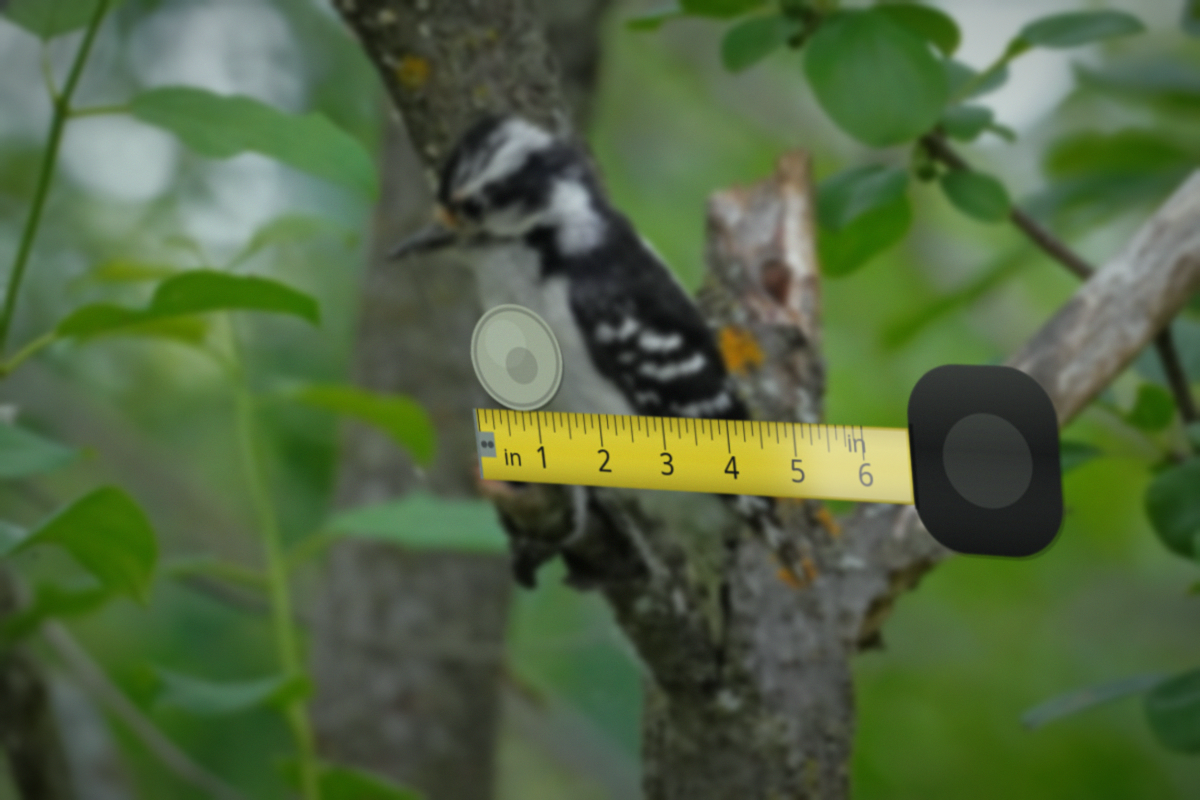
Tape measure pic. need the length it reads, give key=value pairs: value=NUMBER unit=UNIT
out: value=1.5 unit=in
